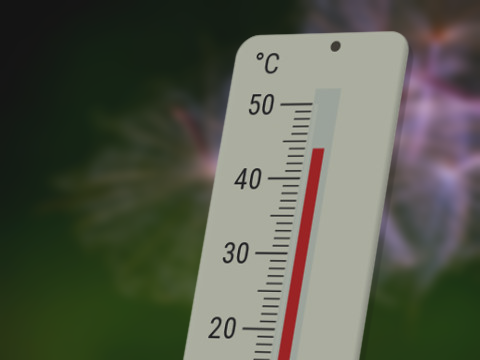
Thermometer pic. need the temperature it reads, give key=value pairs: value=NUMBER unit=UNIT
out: value=44 unit=°C
